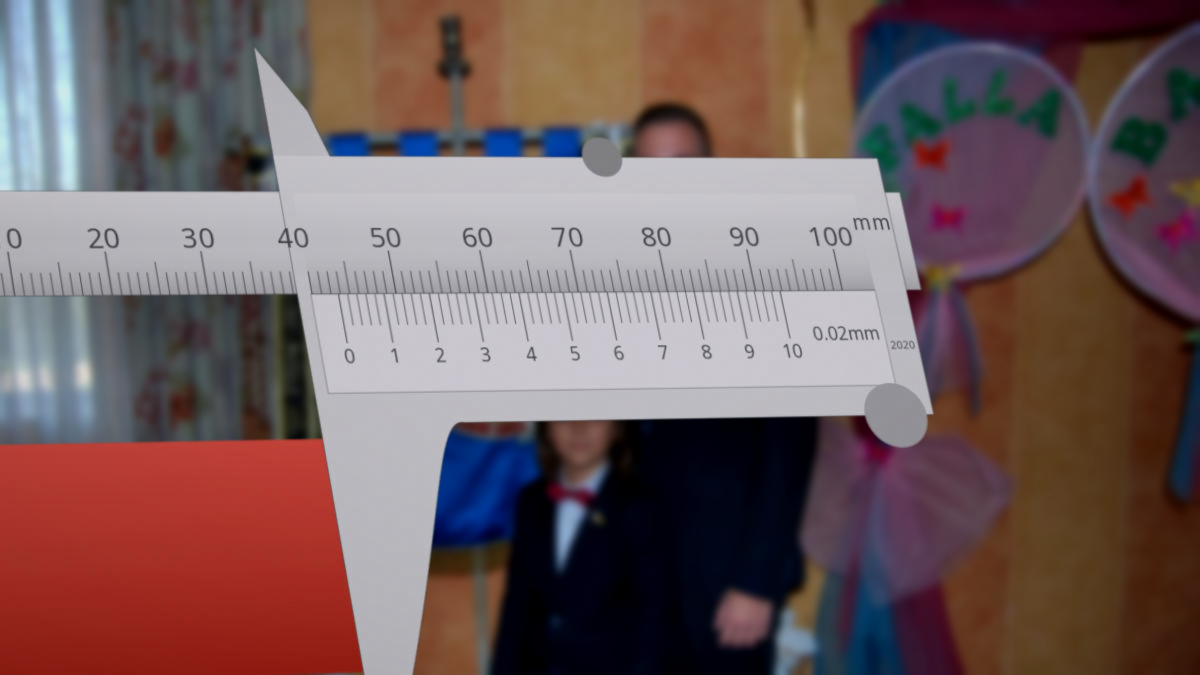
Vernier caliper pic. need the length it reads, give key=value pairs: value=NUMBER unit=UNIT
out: value=43.8 unit=mm
